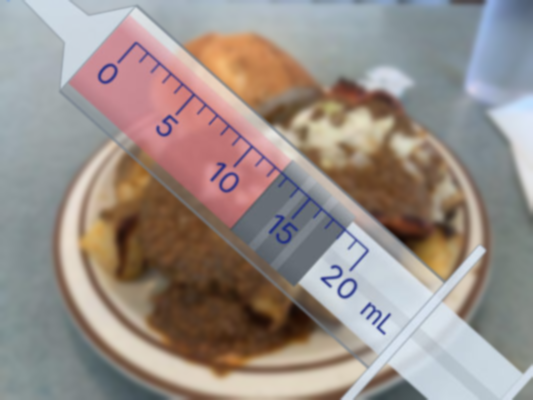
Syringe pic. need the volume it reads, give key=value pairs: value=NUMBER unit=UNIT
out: value=12.5 unit=mL
